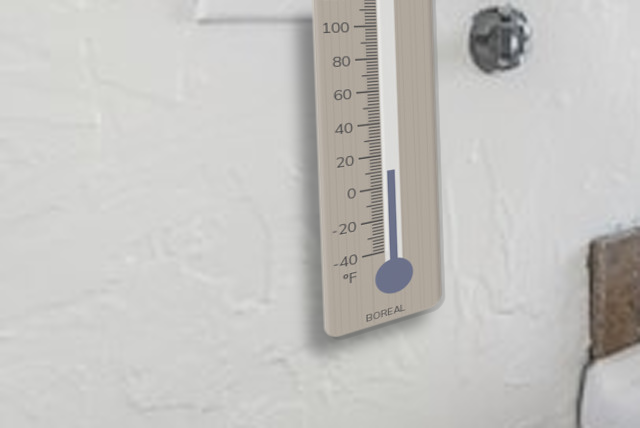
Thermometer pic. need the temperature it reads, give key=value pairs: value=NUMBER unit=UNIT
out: value=10 unit=°F
